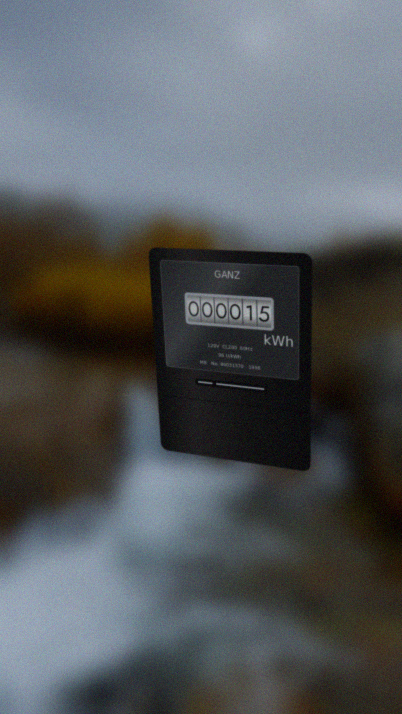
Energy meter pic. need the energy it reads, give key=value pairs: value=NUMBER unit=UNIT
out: value=15 unit=kWh
